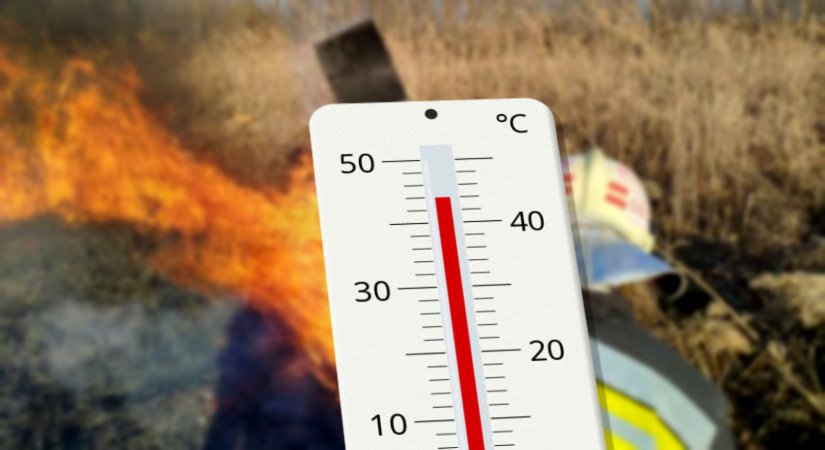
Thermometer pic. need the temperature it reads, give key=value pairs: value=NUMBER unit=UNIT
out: value=44 unit=°C
